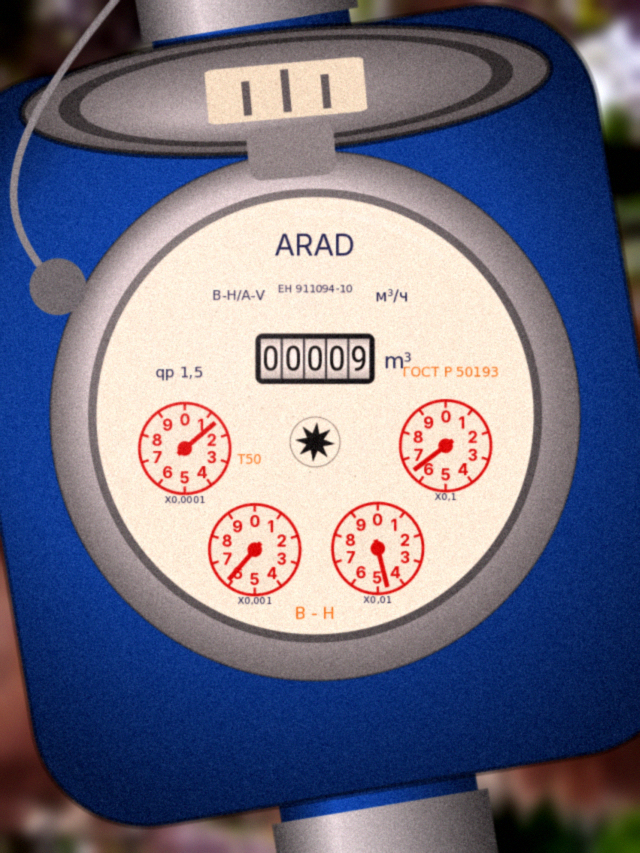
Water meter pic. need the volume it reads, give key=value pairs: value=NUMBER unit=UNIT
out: value=9.6461 unit=m³
